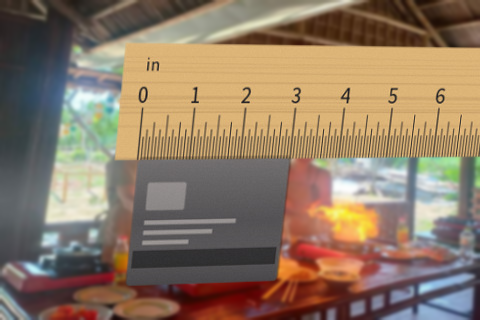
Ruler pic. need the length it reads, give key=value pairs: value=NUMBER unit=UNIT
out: value=3 unit=in
